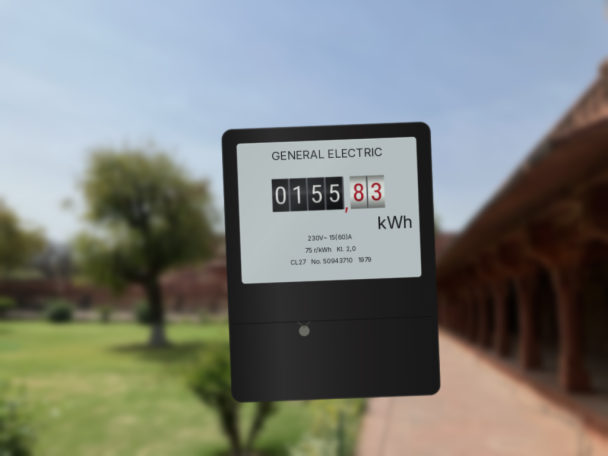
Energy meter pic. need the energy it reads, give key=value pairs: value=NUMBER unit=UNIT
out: value=155.83 unit=kWh
